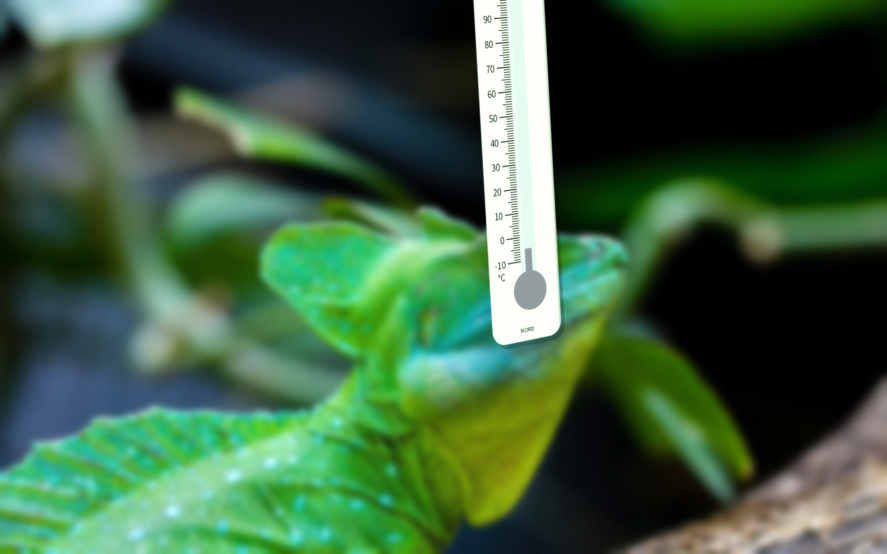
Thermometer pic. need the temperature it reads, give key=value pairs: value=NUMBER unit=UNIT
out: value=-5 unit=°C
